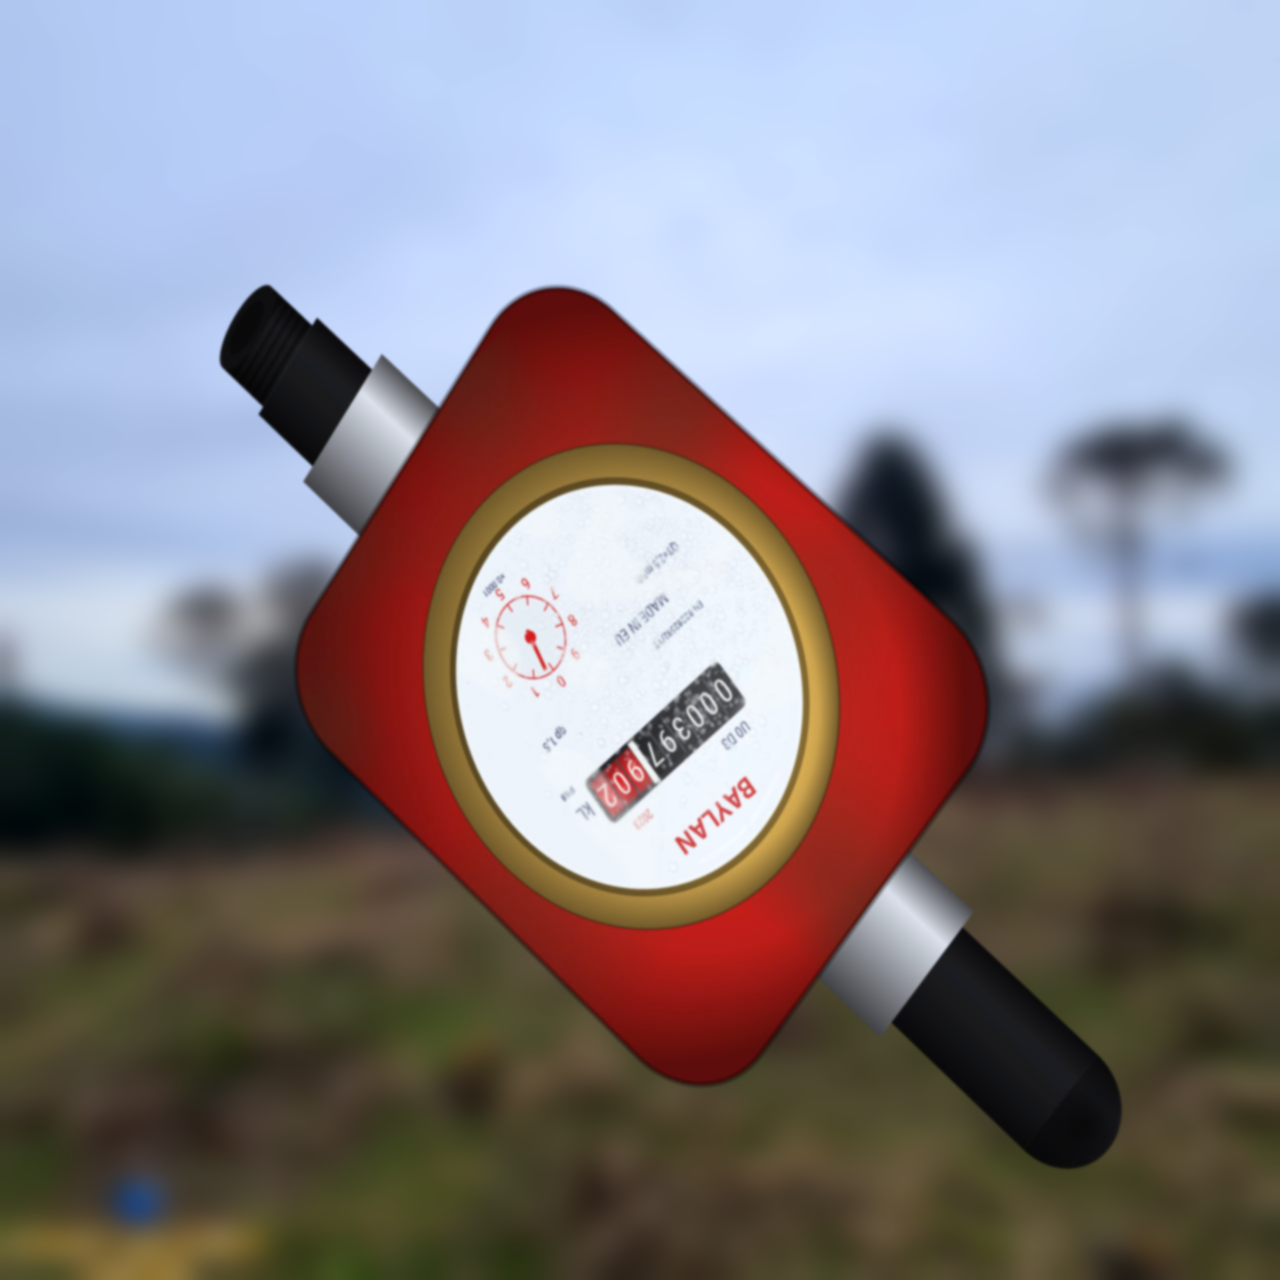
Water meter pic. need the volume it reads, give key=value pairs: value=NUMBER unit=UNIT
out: value=397.9020 unit=kL
